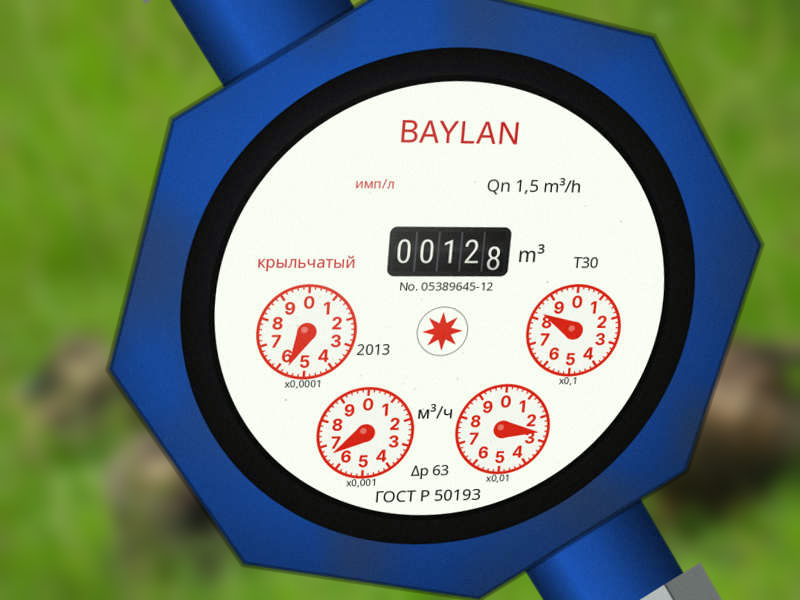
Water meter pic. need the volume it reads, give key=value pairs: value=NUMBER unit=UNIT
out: value=127.8265 unit=m³
